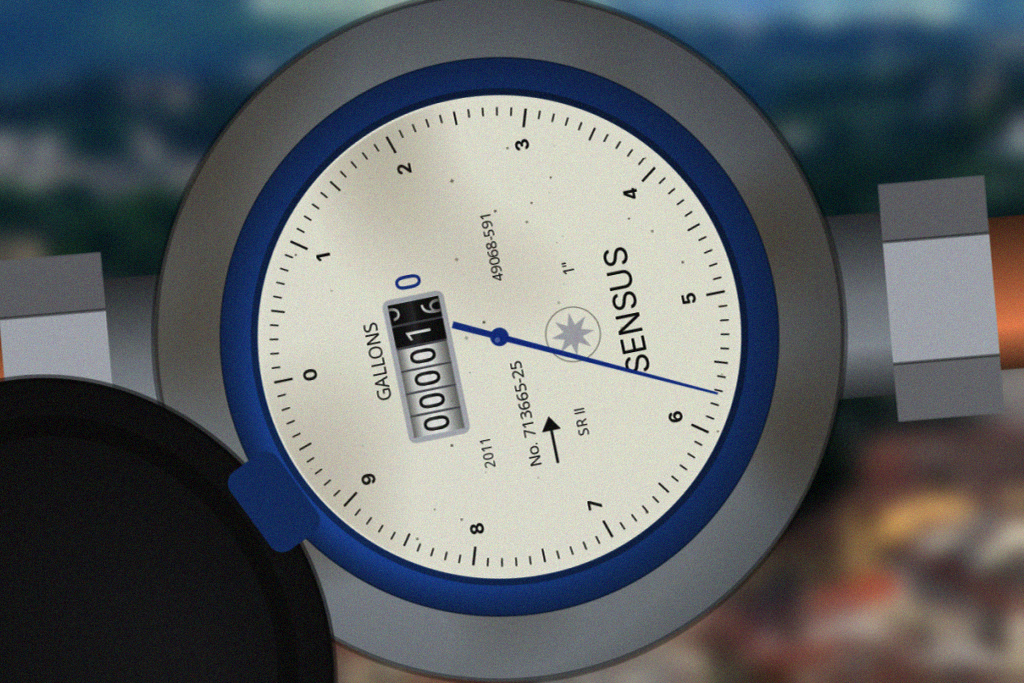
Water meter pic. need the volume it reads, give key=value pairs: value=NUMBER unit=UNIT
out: value=155.7 unit=gal
